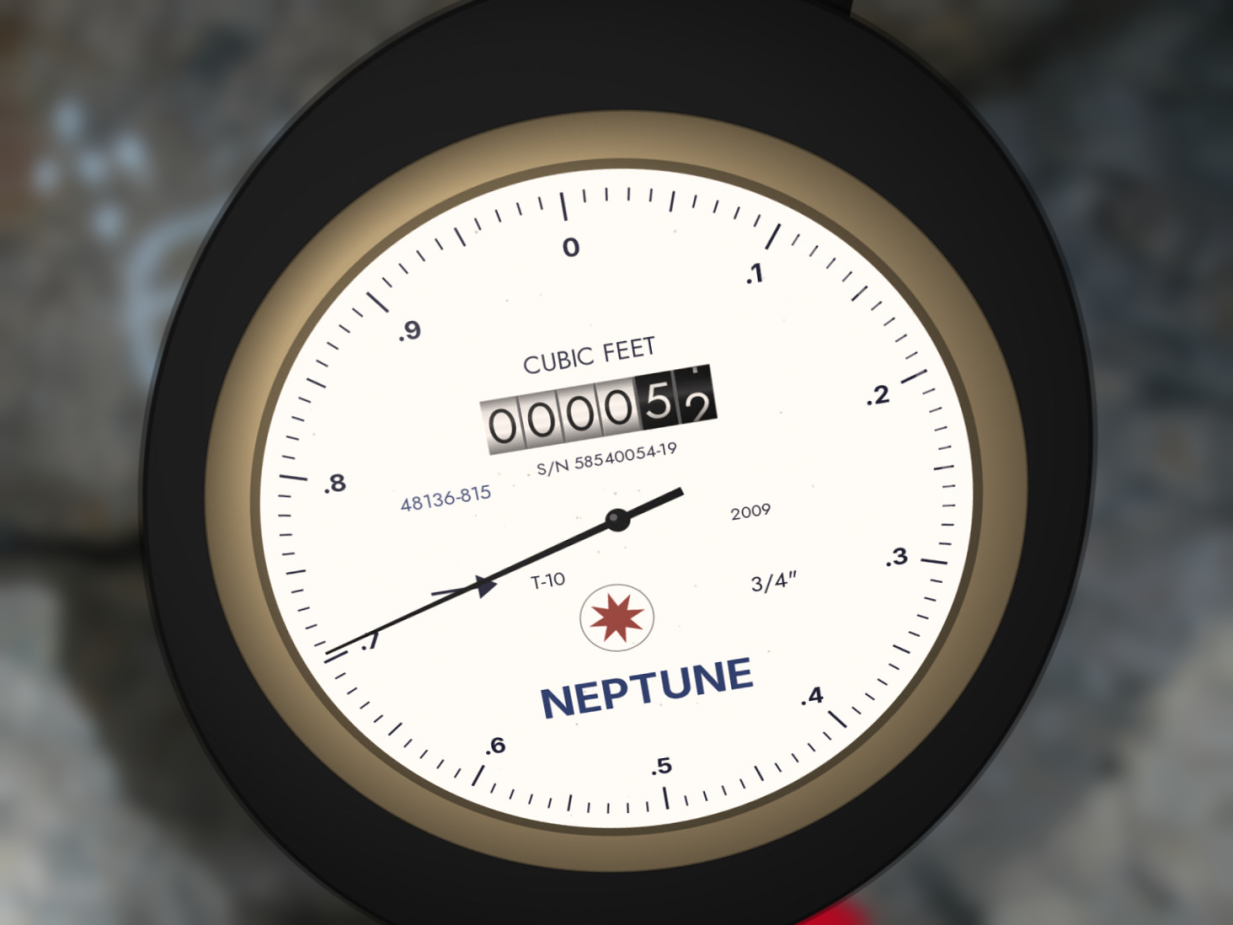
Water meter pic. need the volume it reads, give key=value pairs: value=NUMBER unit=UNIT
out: value=51.70 unit=ft³
